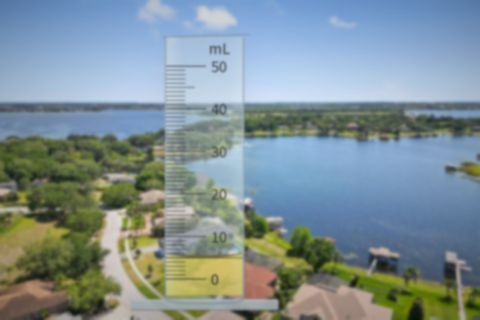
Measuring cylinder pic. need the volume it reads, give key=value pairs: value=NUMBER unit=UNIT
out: value=5 unit=mL
